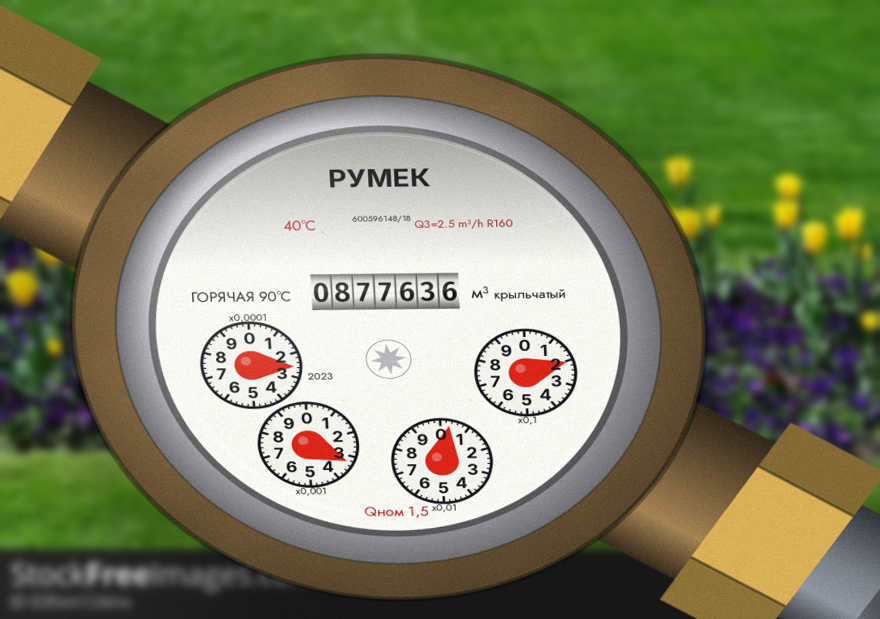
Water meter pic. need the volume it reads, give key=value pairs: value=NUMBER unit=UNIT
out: value=877636.2032 unit=m³
